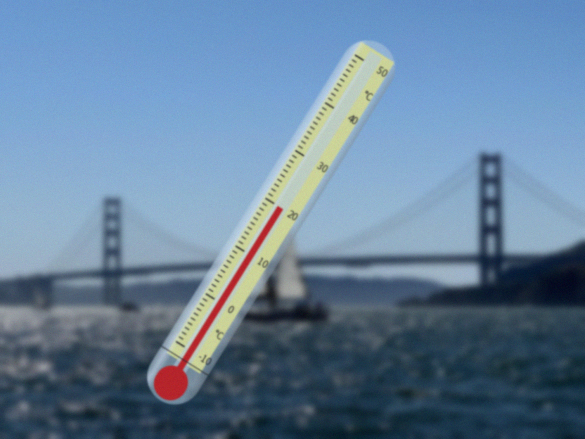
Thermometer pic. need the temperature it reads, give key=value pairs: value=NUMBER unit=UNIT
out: value=20 unit=°C
